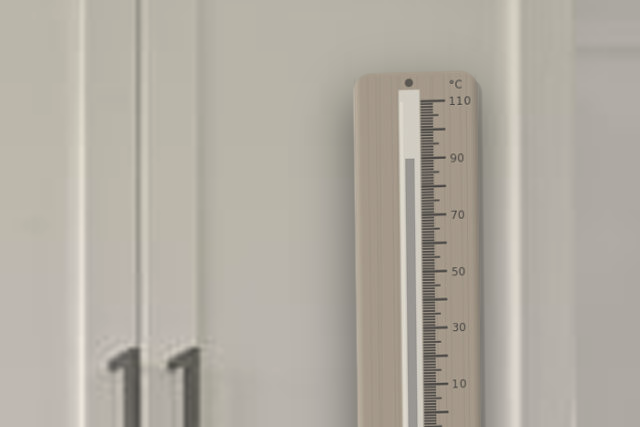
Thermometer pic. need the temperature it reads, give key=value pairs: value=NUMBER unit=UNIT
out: value=90 unit=°C
